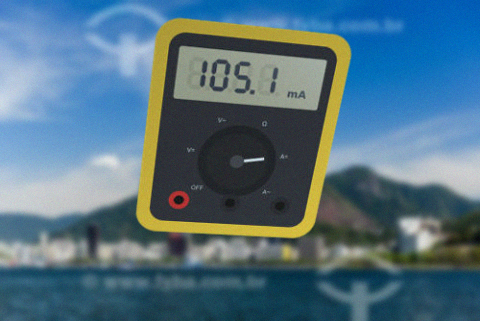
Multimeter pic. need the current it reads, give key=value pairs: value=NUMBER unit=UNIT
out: value=105.1 unit=mA
